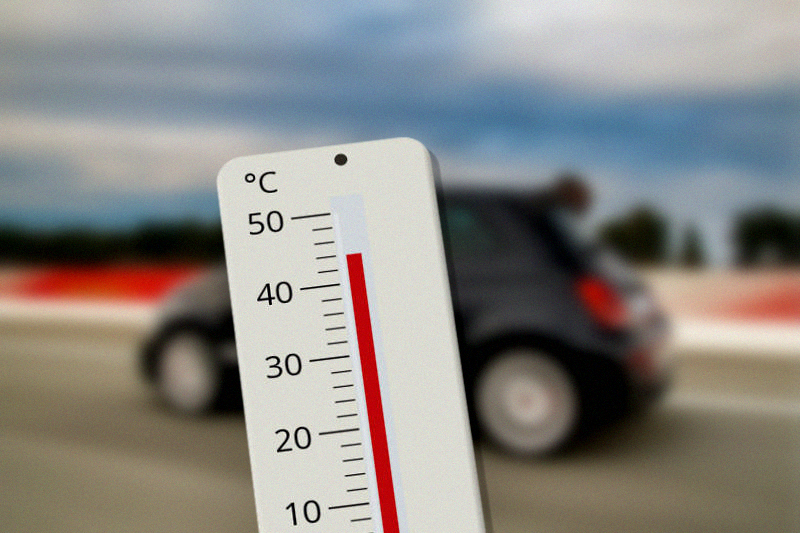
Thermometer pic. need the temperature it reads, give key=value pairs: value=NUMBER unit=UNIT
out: value=44 unit=°C
